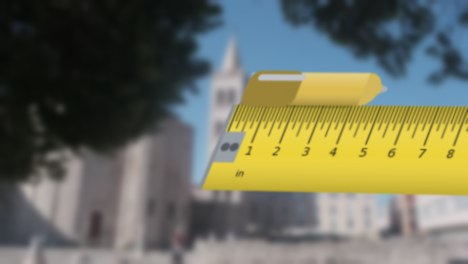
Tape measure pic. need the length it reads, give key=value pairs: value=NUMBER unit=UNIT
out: value=5 unit=in
